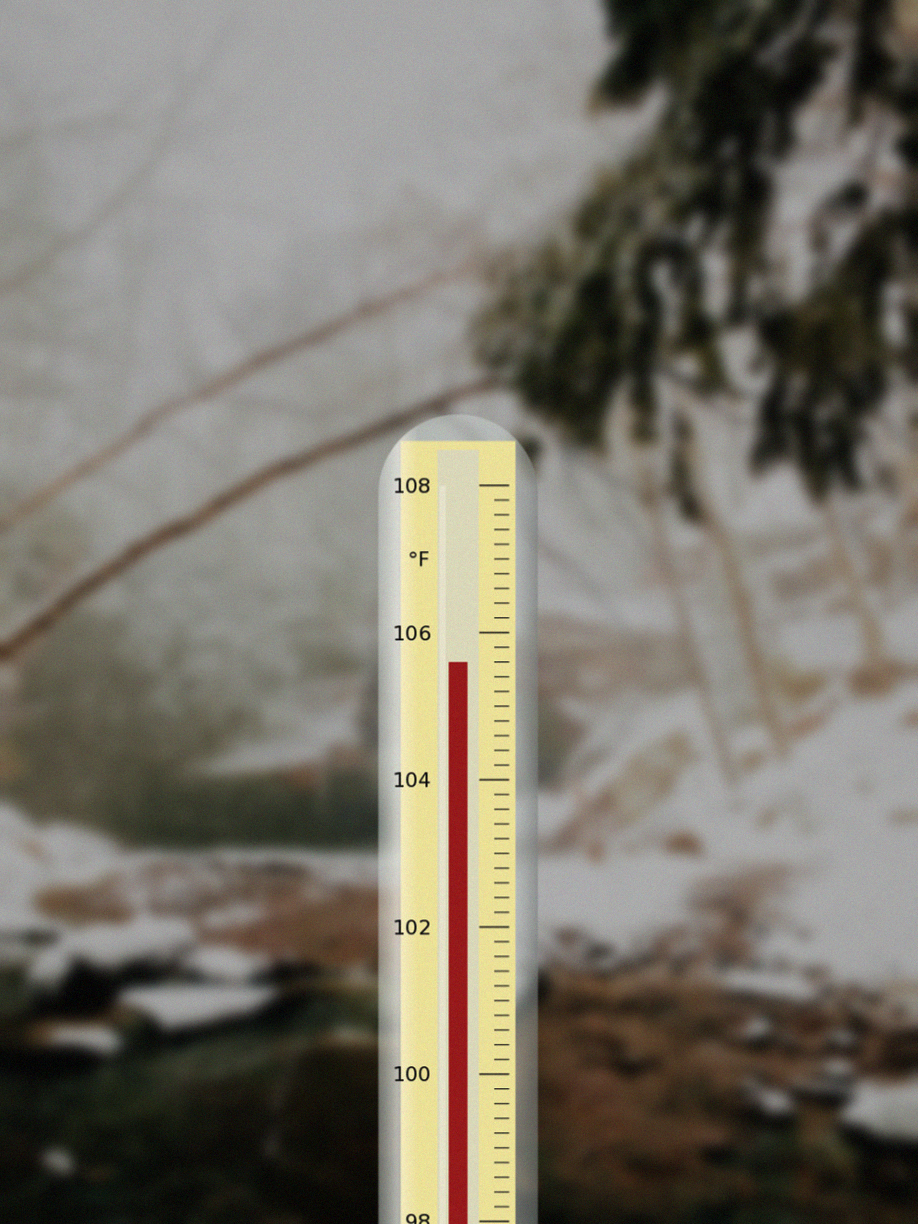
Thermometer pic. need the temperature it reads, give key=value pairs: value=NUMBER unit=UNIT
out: value=105.6 unit=°F
